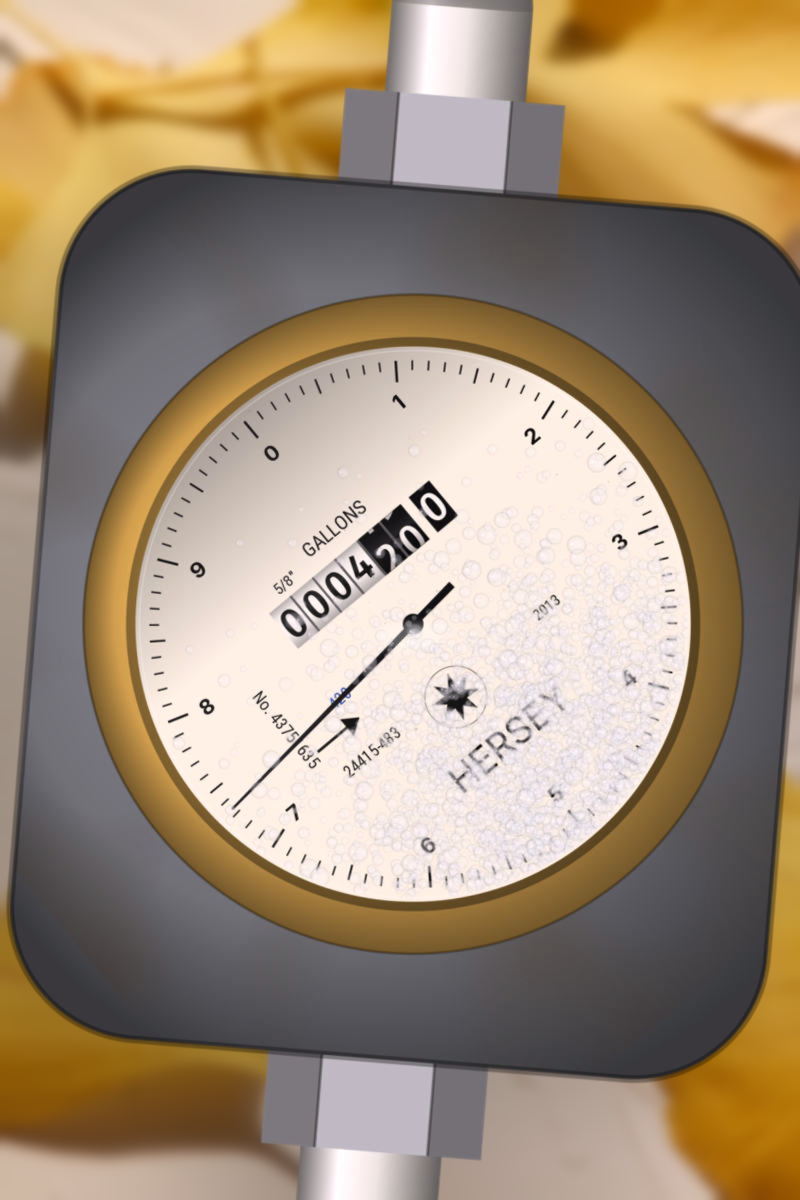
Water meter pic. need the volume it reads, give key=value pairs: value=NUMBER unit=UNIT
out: value=4197.3 unit=gal
